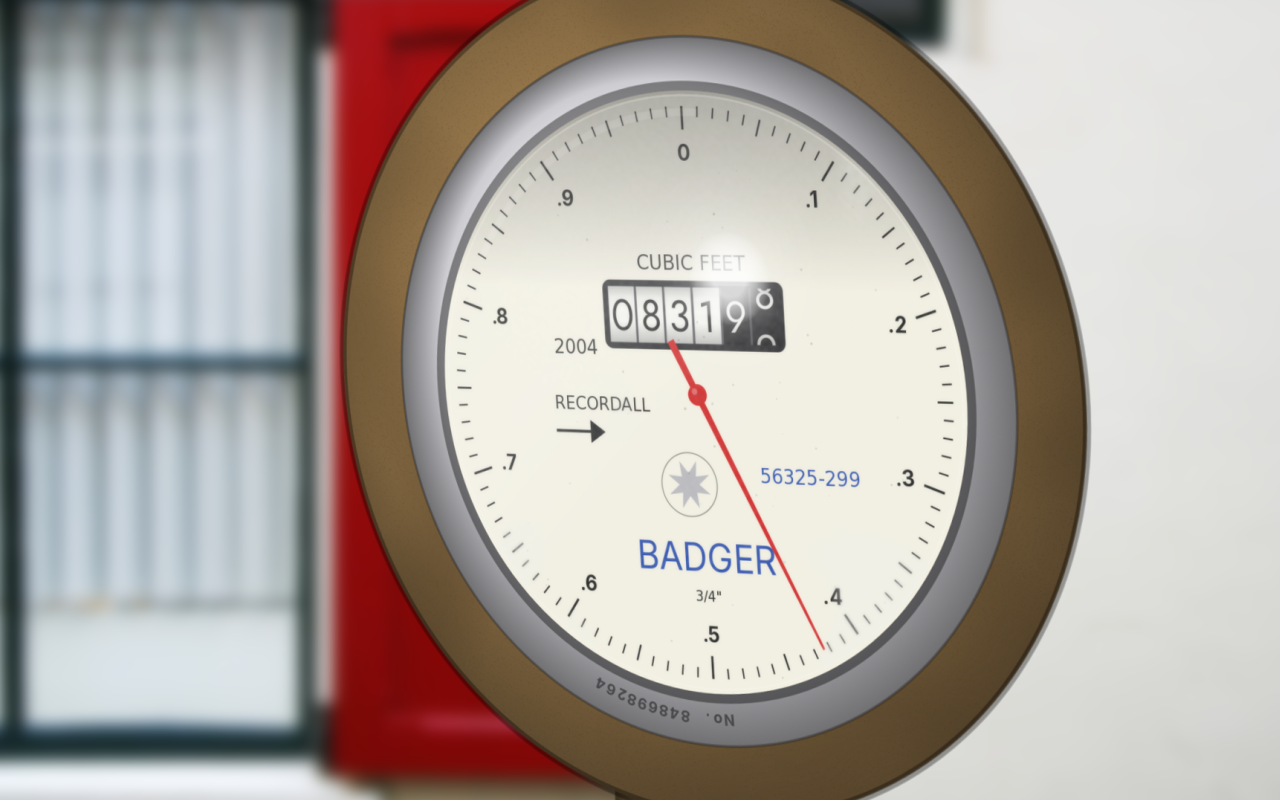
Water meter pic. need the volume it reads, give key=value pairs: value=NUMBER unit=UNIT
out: value=83198.42 unit=ft³
